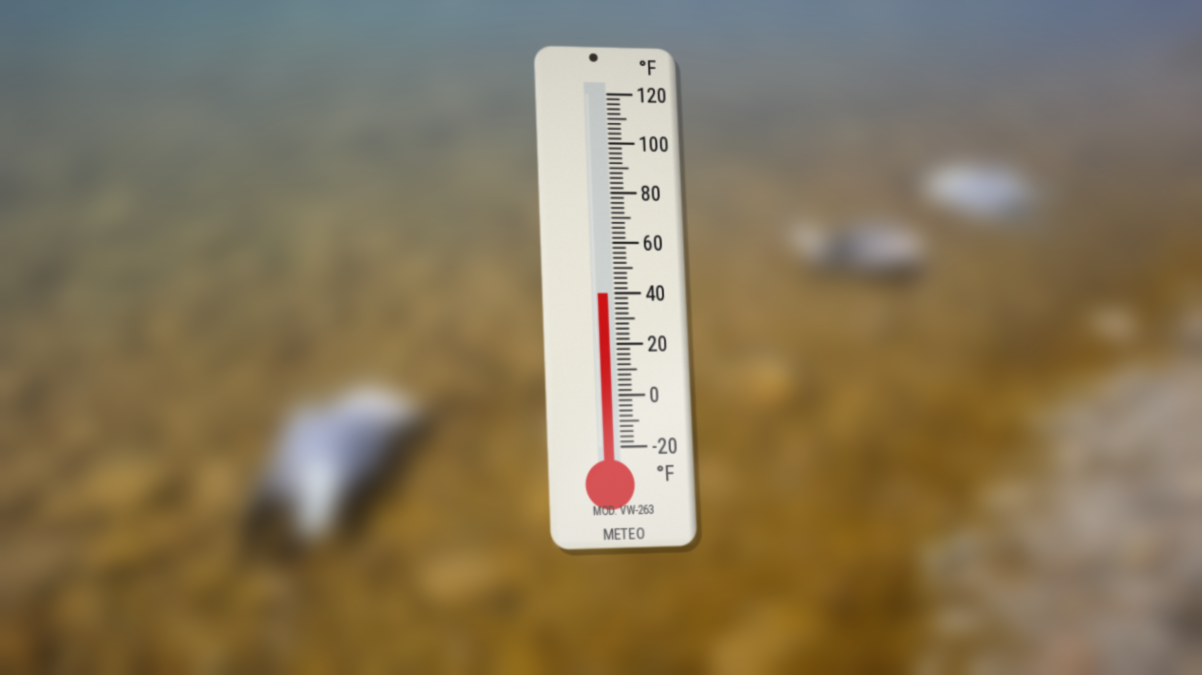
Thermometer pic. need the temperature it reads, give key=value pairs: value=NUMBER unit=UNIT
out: value=40 unit=°F
